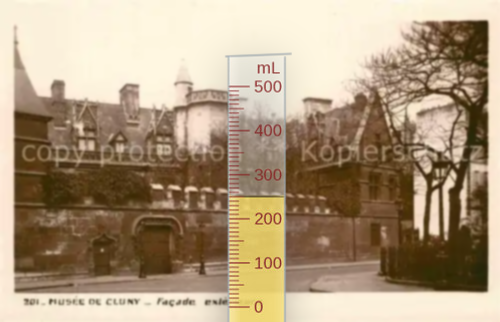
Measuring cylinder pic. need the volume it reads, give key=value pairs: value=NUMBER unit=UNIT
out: value=250 unit=mL
